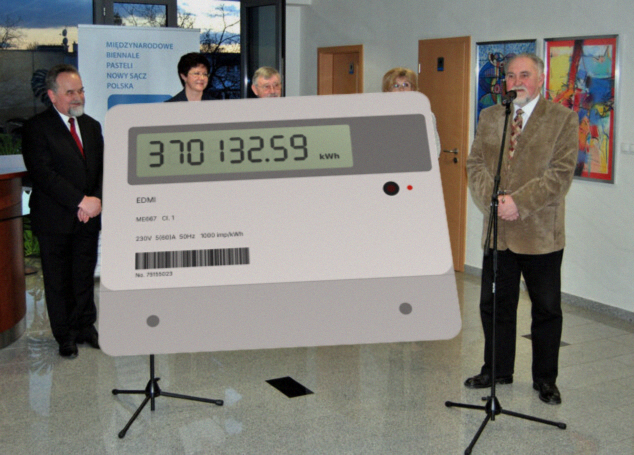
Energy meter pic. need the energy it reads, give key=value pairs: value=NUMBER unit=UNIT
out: value=370132.59 unit=kWh
